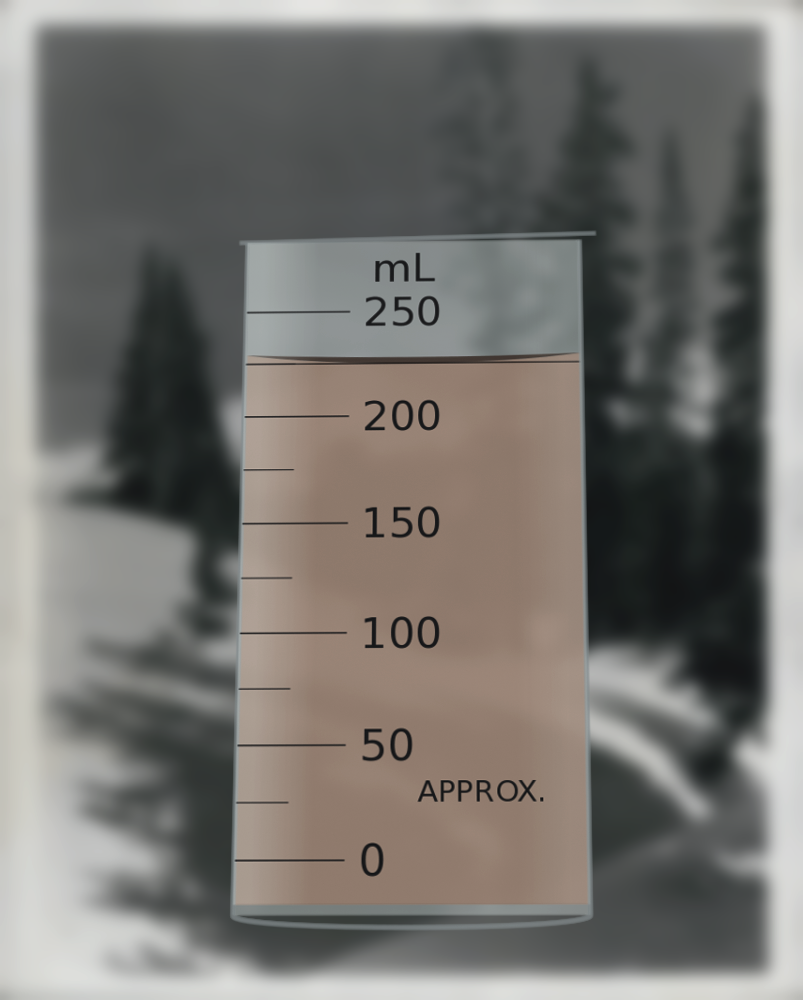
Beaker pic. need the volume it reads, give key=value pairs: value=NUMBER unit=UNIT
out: value=225 unit=mL
